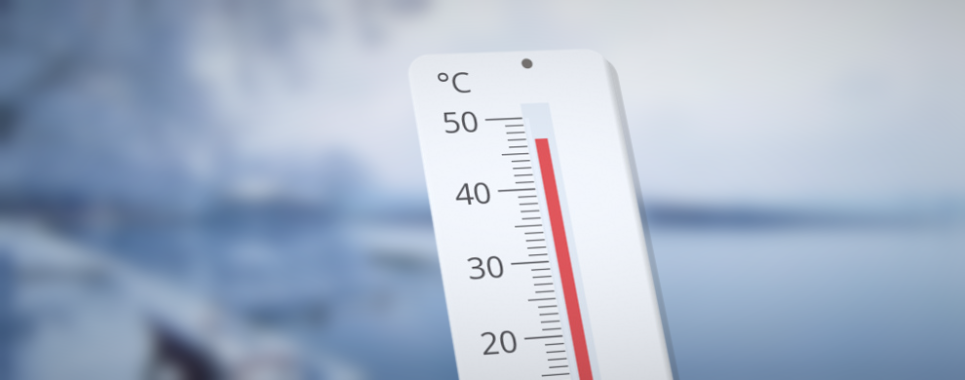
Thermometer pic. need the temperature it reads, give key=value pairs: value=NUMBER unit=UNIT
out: value=47 unit=°C
